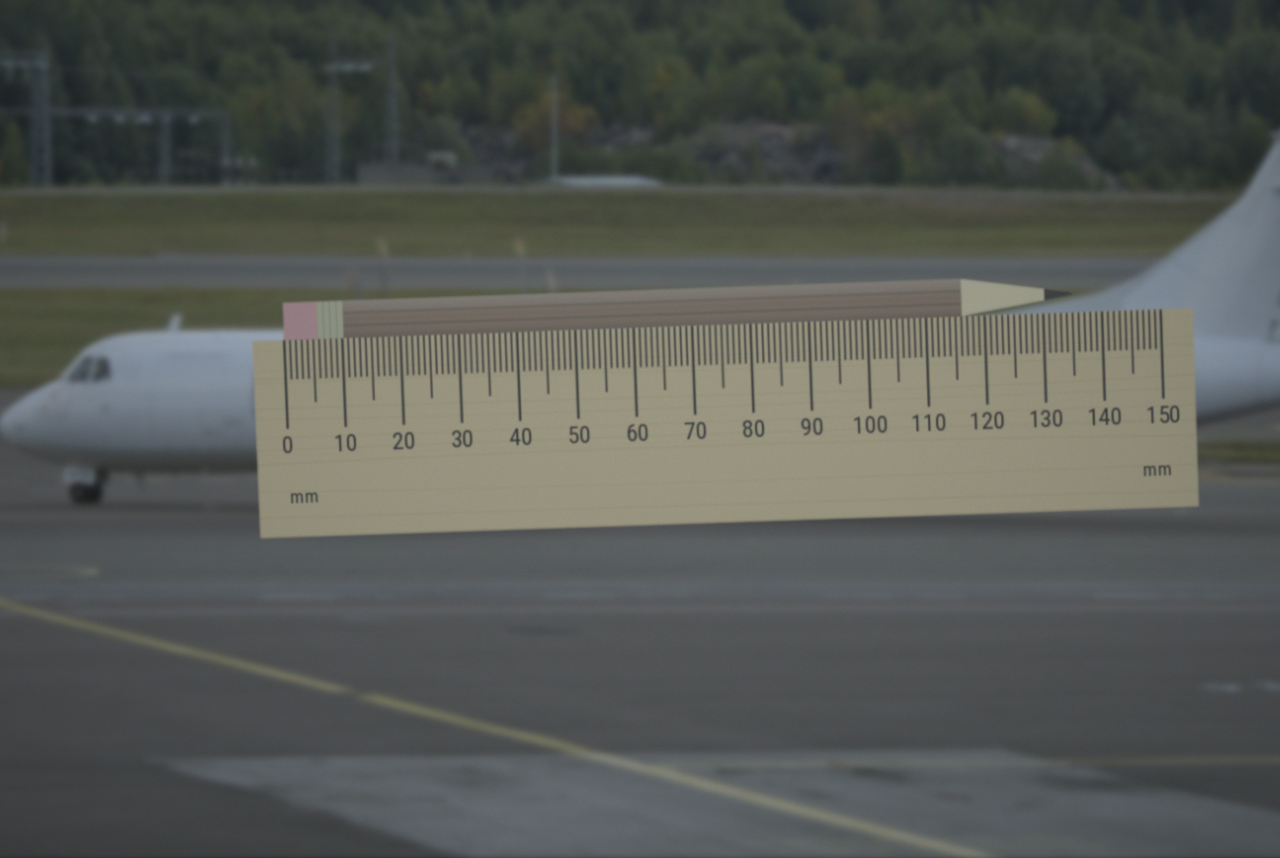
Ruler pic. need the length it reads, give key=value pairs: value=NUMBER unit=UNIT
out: value=135 unit=mm
